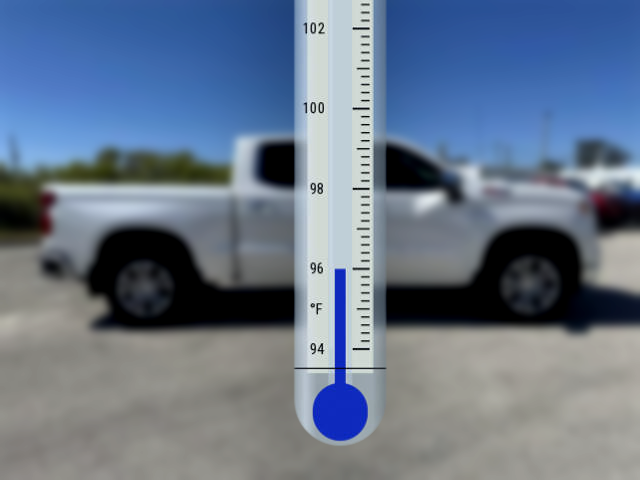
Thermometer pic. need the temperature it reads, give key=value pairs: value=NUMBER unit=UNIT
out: value=96 unit=°F
